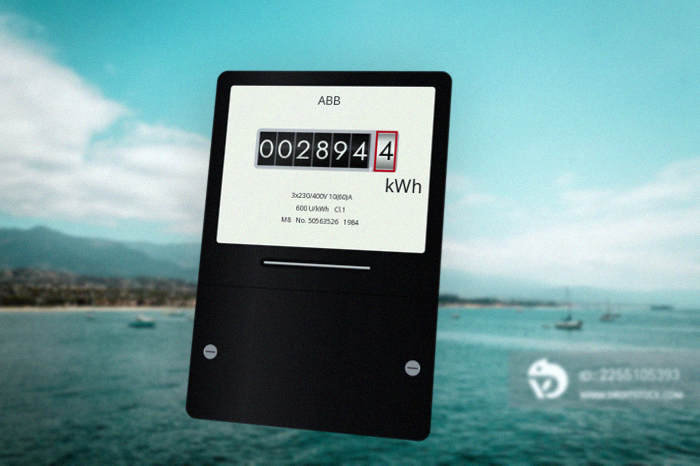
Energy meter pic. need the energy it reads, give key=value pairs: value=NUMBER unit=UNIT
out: value=2894.4 unit=kWh
